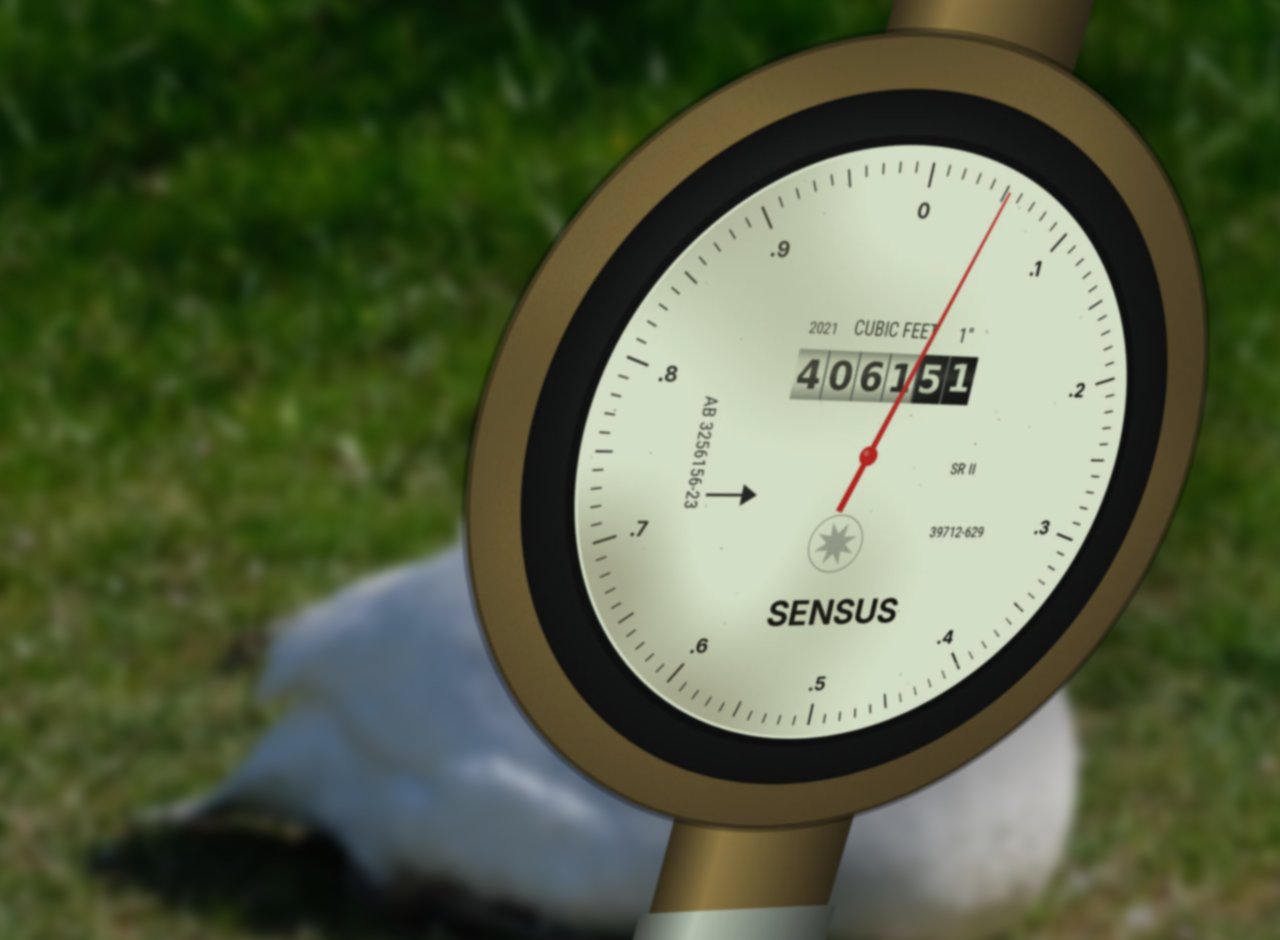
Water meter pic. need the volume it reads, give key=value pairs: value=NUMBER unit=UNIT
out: value=406151.05 unit=ft³
